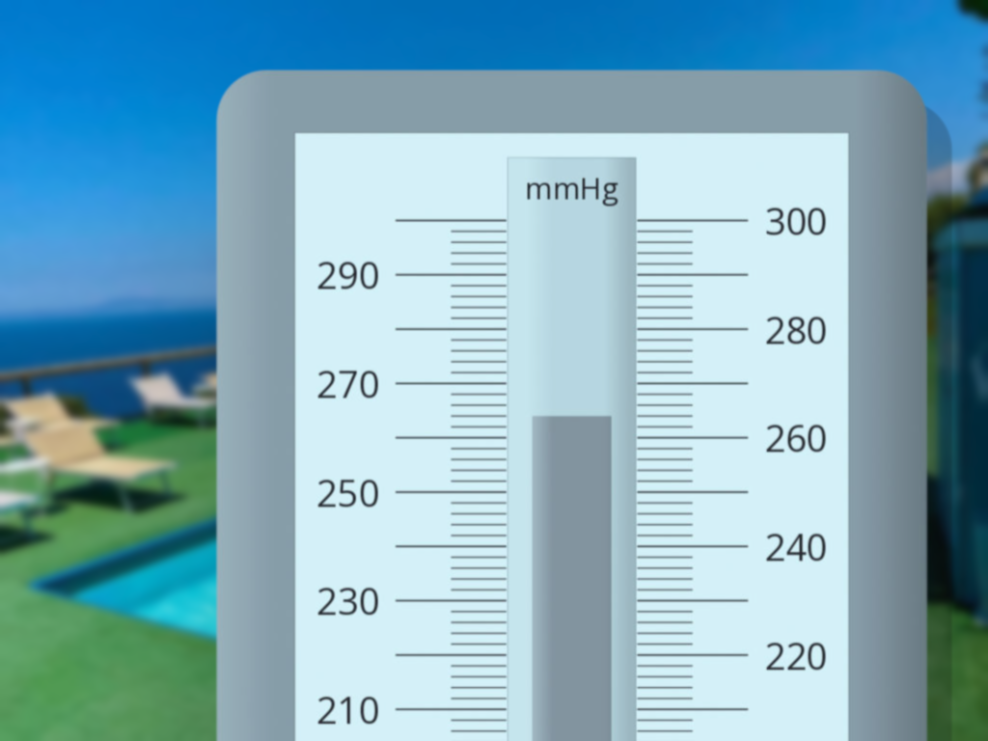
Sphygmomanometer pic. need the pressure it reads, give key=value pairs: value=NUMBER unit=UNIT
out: value=264 unit=mmHg
